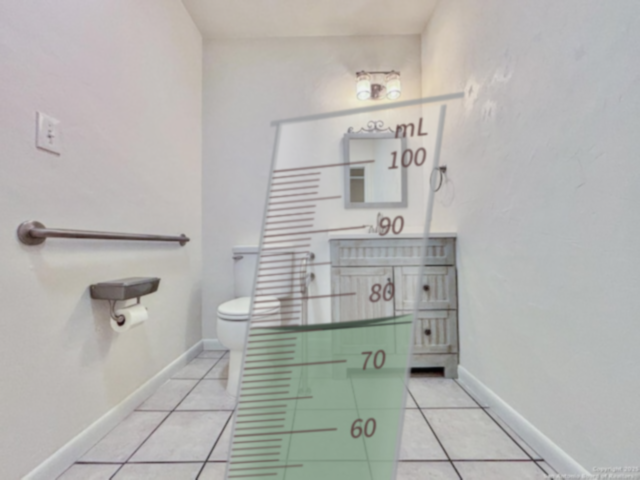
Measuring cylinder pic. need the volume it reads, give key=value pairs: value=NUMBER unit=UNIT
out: value=75 unit=mL
